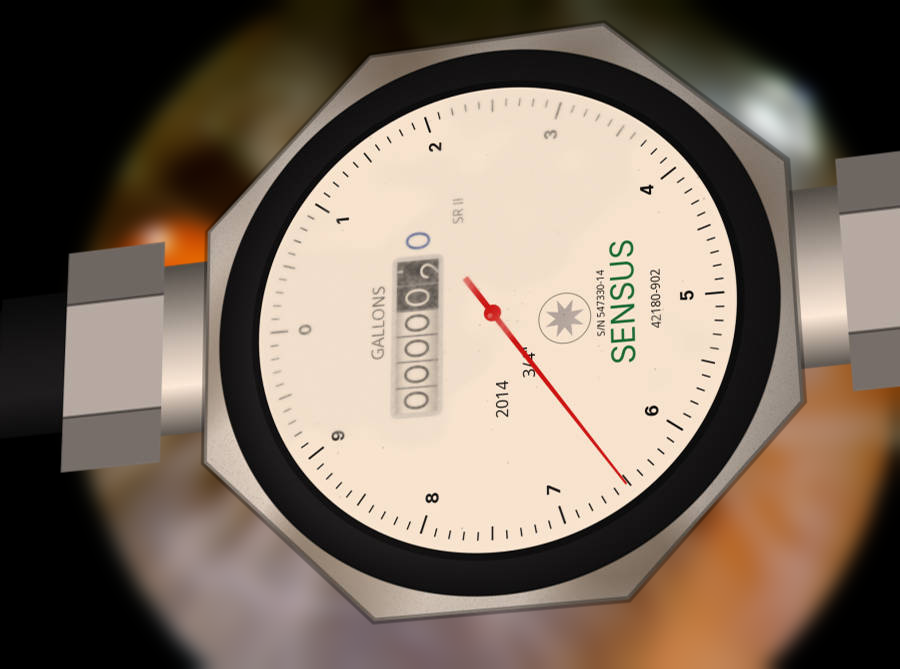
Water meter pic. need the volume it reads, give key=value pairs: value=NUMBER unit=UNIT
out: value=16.5 unit=gal
